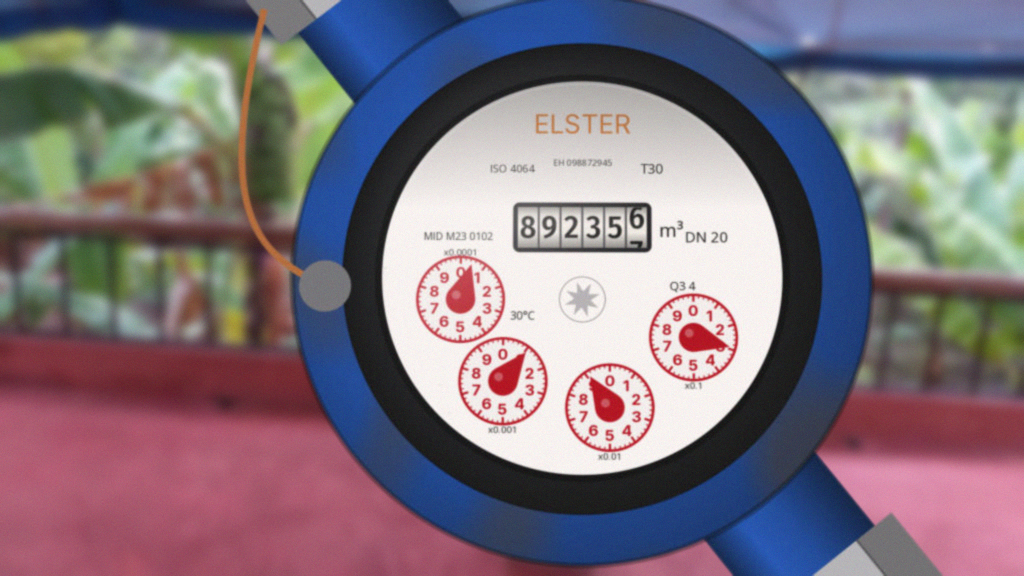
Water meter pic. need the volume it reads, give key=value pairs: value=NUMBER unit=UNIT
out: value=892356.2910 unit=m³
